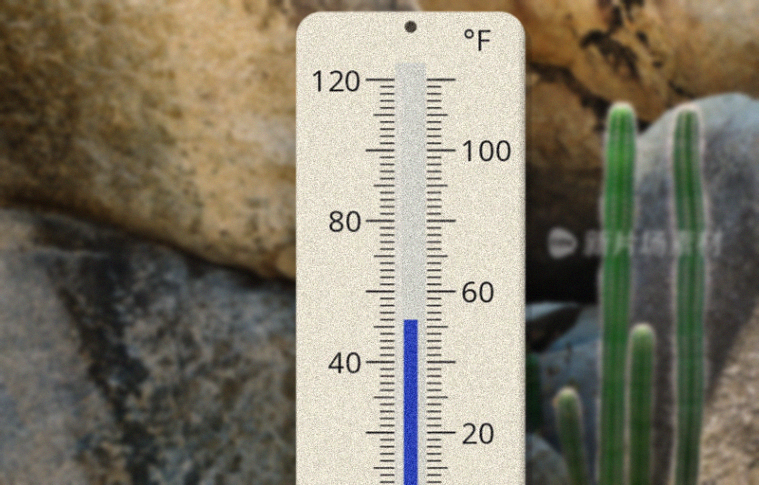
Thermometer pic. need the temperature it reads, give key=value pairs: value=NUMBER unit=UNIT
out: value=52 unit=°F
